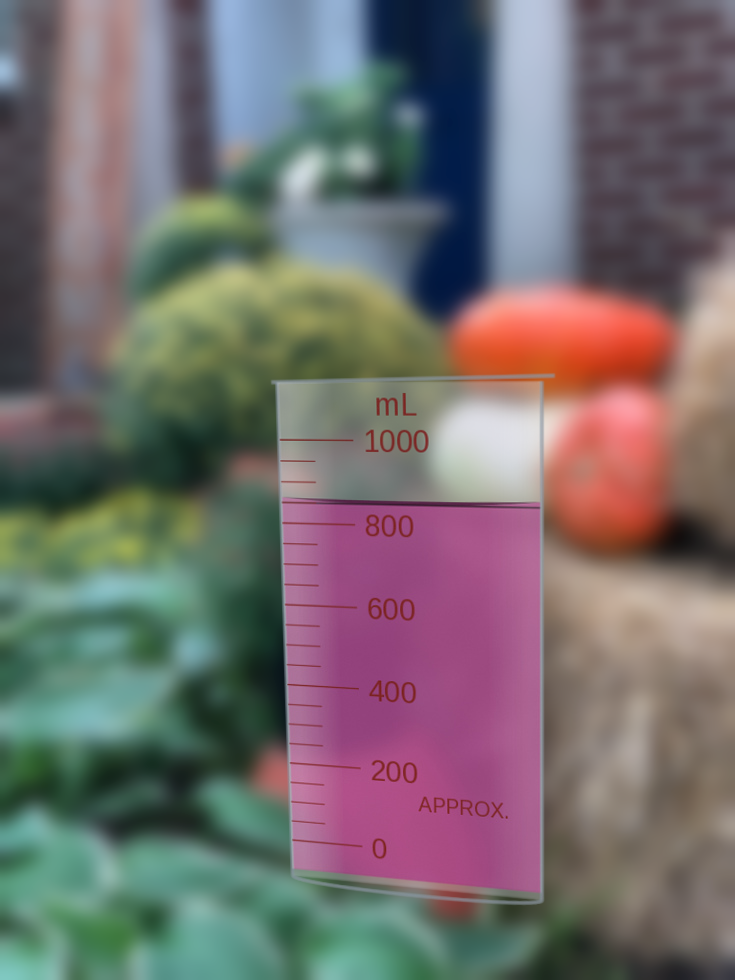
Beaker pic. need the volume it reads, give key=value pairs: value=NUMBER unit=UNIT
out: value=850 unit=mL
